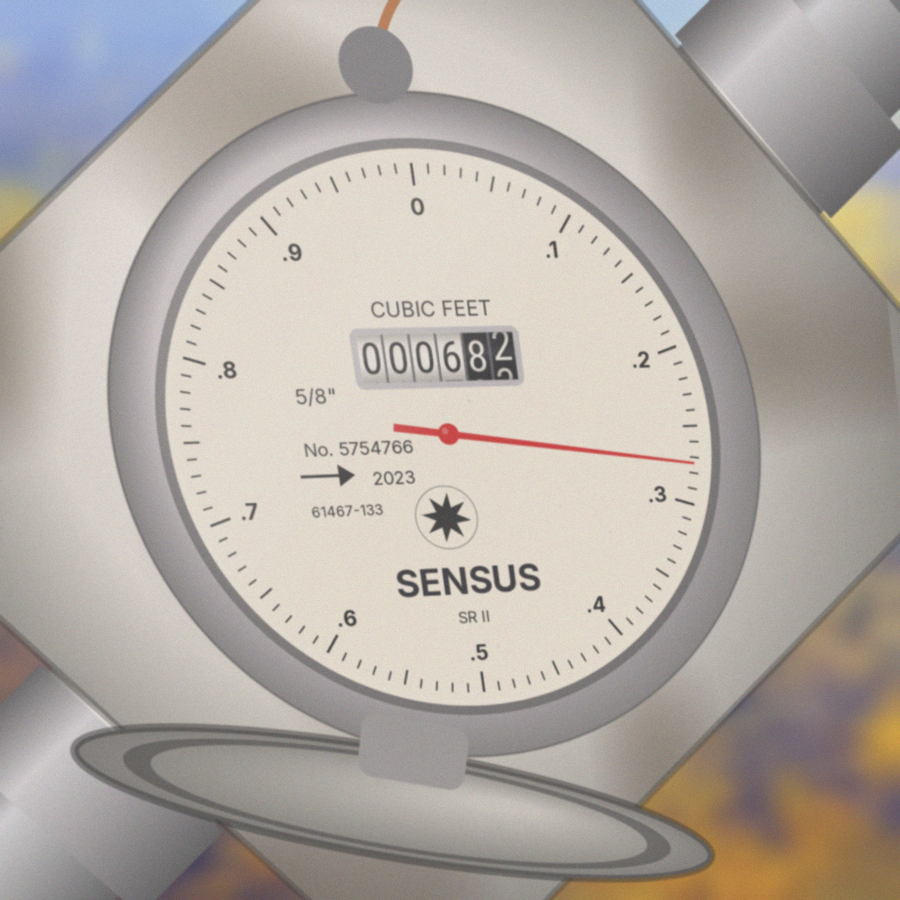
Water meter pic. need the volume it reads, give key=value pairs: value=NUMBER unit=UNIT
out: value=682.27 unit=ft³
